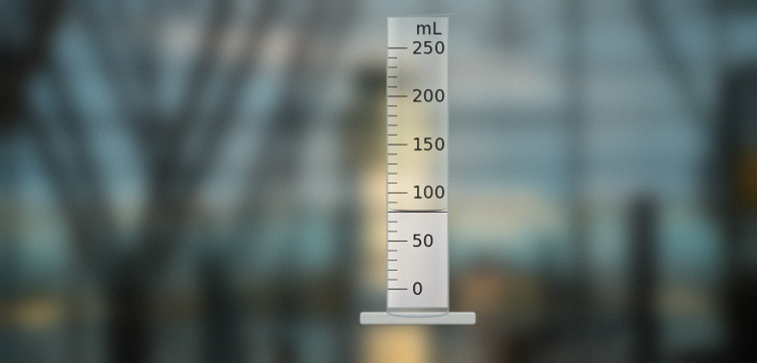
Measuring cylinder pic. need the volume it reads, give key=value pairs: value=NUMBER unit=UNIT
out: value=80 unit=mL
